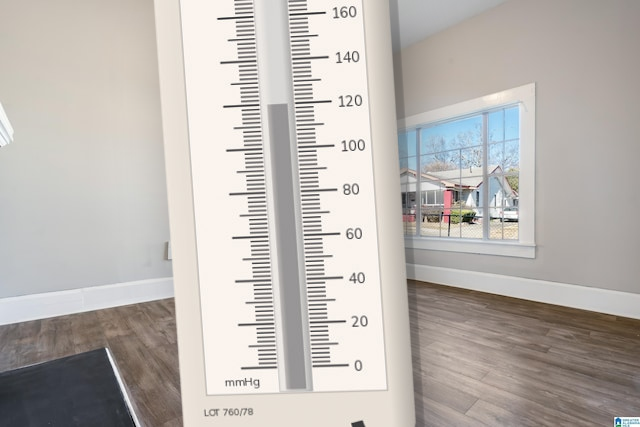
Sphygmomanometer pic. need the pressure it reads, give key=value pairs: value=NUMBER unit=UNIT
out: value=120 unit=mmHg
